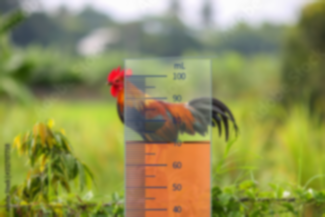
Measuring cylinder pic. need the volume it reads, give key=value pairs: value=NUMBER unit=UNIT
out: value=70 unit=mL
